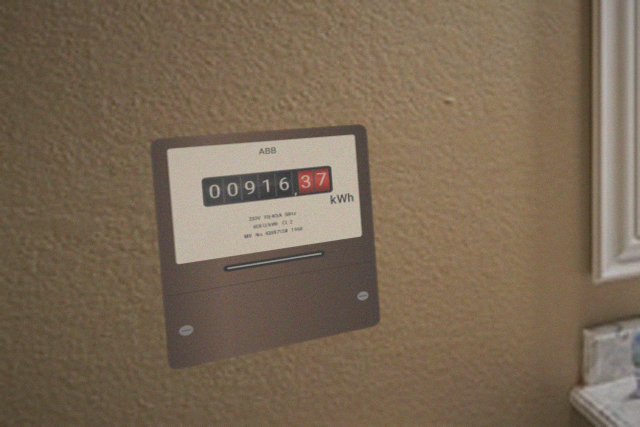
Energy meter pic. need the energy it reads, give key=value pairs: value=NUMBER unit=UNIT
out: value=916.37 unit=kWh
